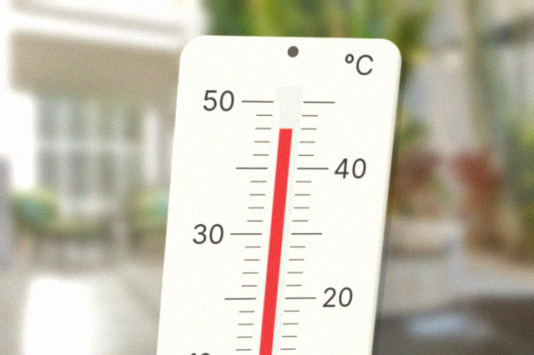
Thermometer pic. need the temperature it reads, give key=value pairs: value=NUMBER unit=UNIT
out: value=46 unit=°C
